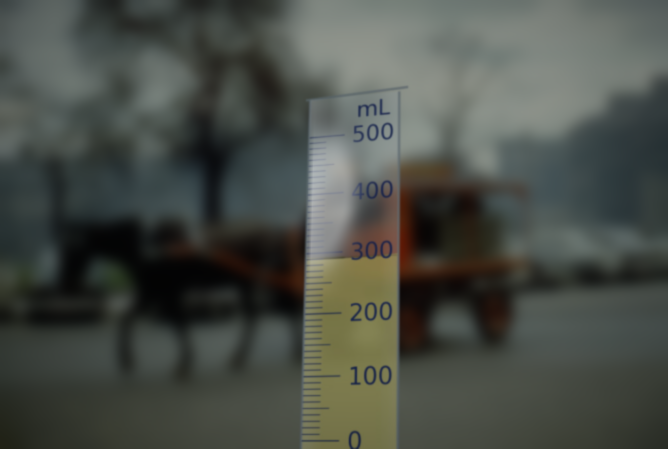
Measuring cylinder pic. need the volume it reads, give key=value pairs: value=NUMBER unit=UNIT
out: value=290 unit=mL
